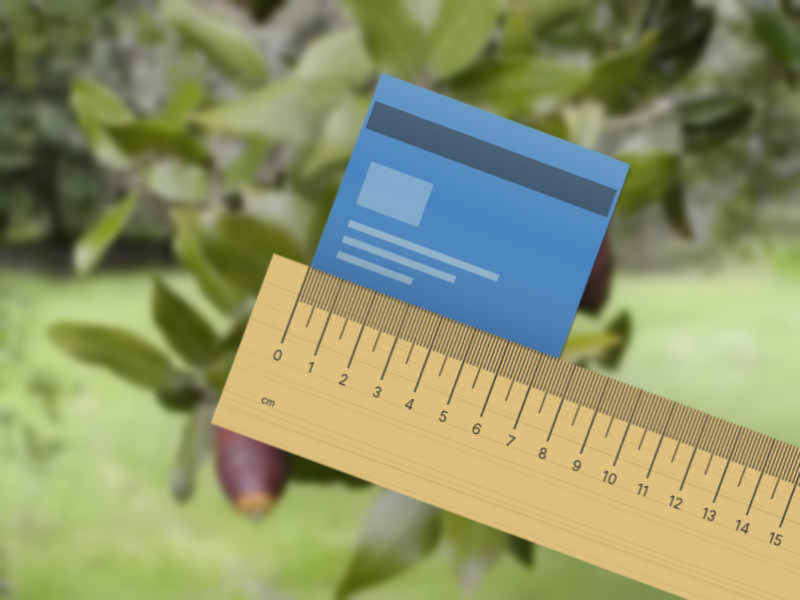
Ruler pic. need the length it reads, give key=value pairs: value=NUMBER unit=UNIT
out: value=7.5 unit=cm
